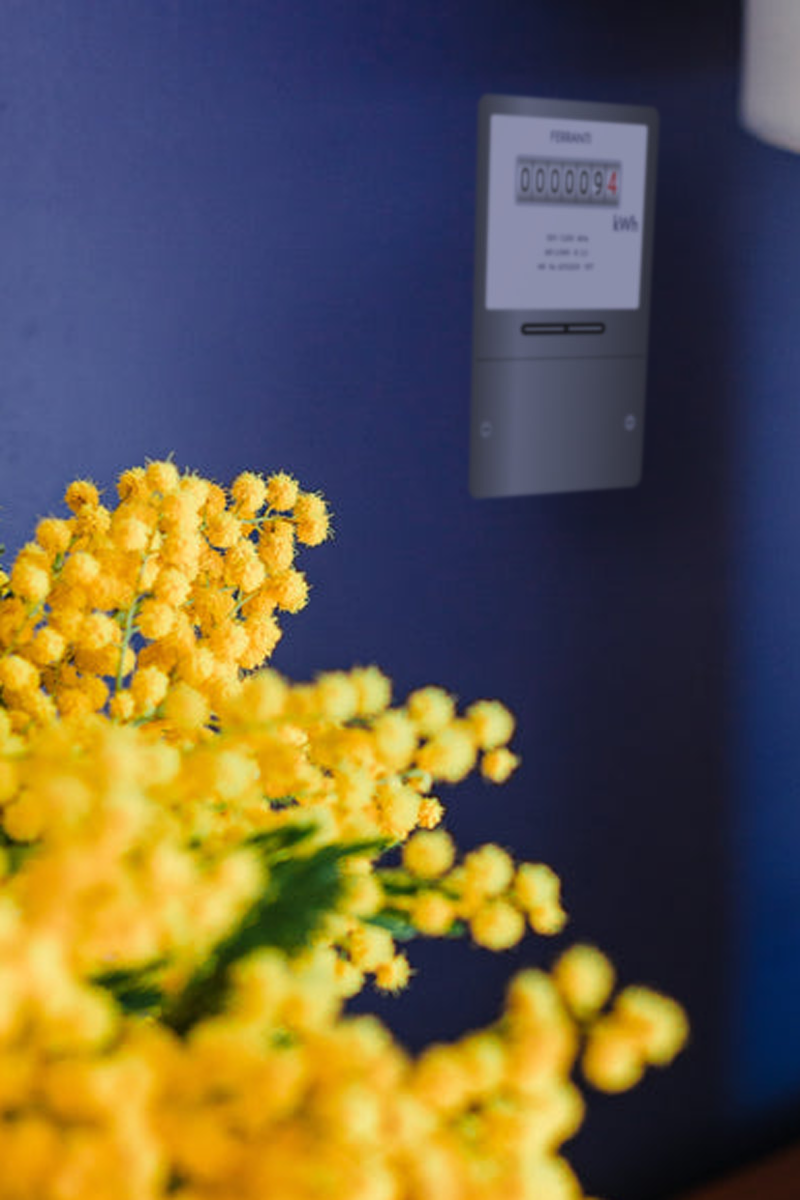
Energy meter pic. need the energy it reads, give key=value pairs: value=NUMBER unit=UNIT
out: value=9.4 unit=kWh
